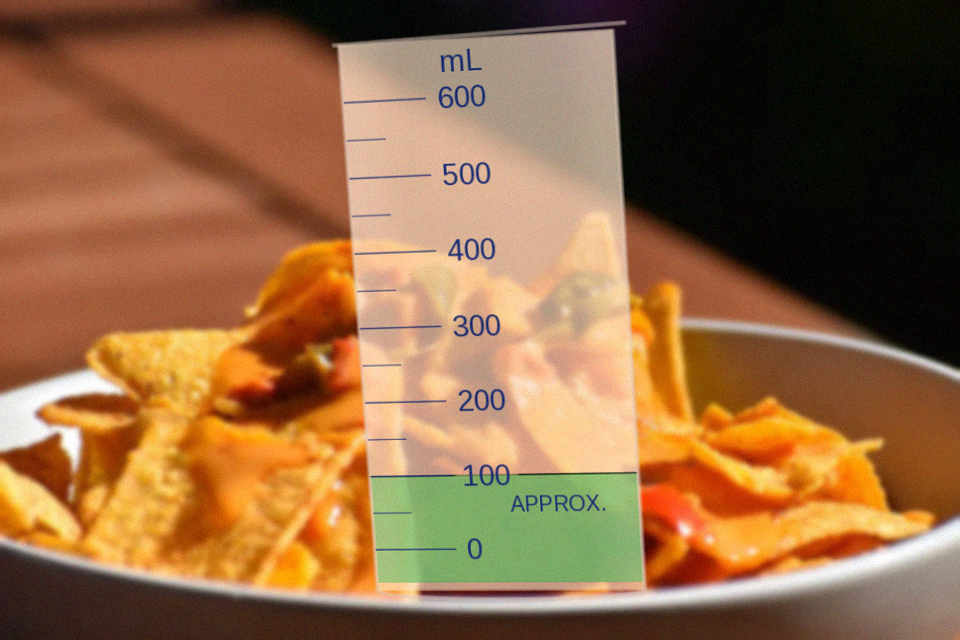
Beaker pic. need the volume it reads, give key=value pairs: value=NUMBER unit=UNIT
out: value=100 unit=mL
